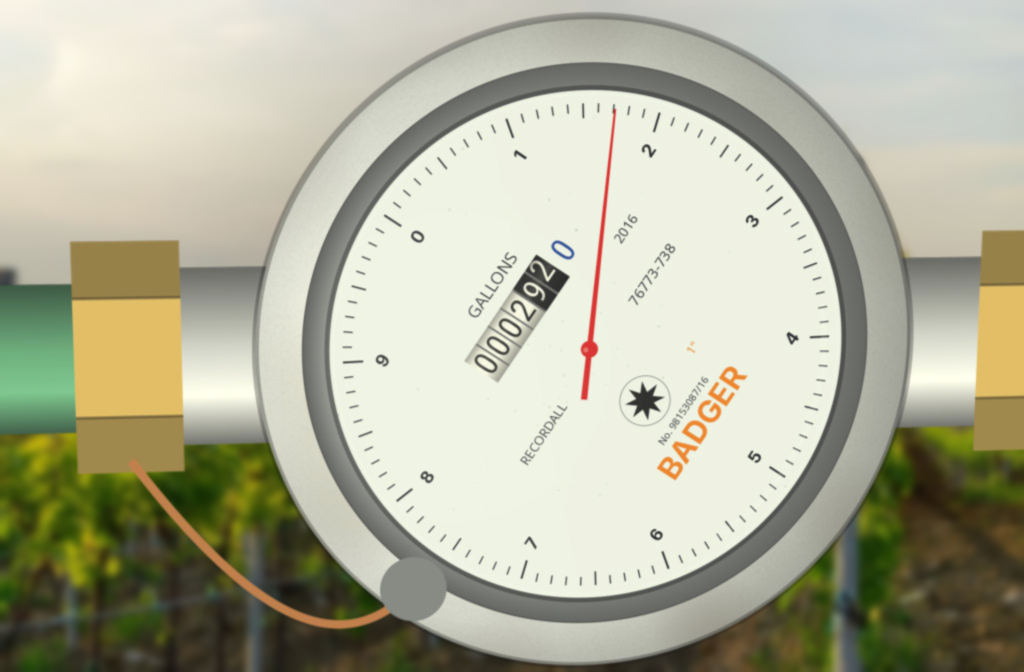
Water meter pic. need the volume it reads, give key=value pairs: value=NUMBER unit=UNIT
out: value=2921.7 unit=gal
